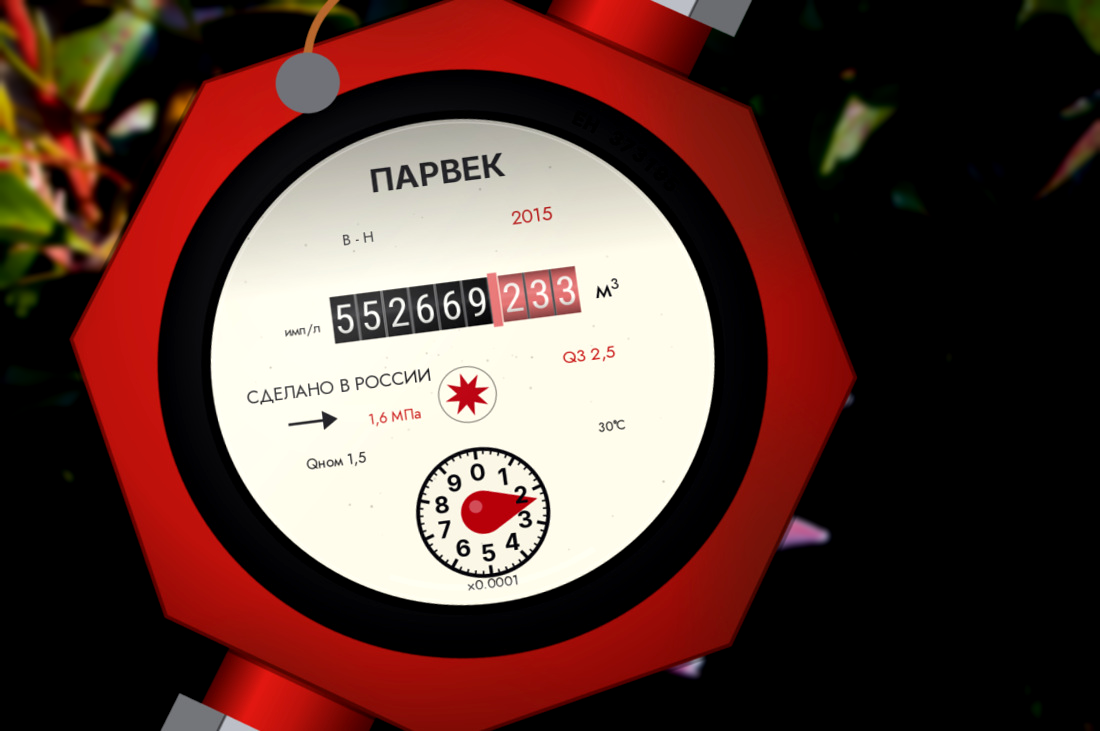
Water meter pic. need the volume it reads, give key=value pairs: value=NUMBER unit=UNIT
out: value=552669.2332 unit=m³
